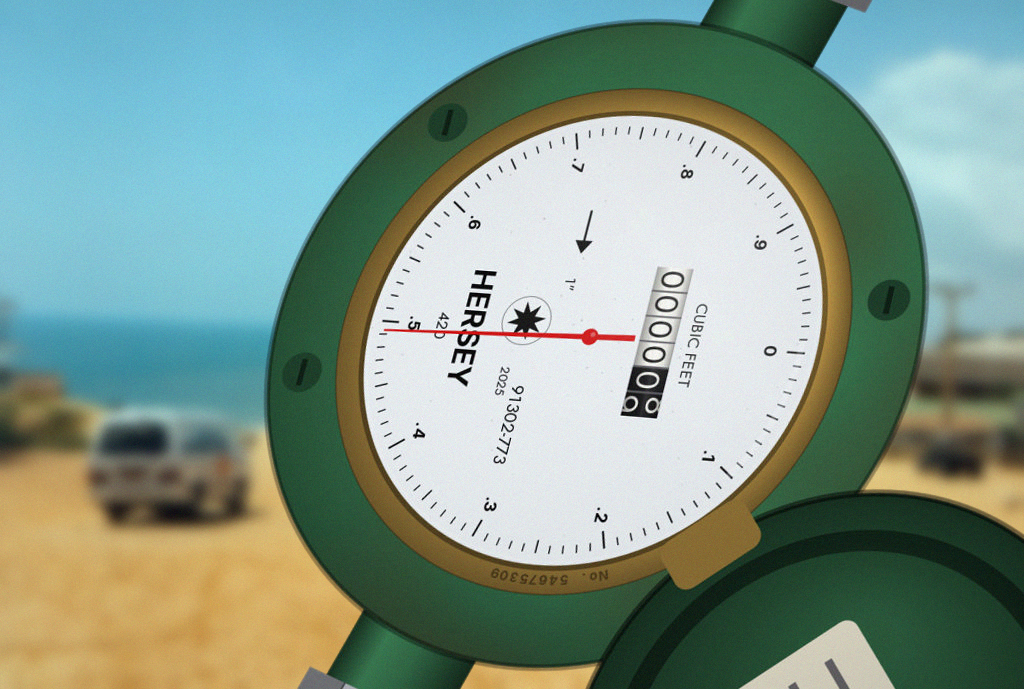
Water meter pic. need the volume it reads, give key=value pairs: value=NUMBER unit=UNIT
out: value=8.49 unit=ft³
